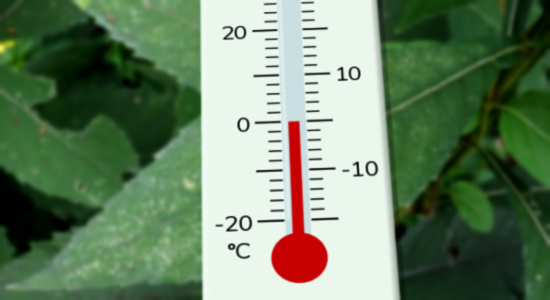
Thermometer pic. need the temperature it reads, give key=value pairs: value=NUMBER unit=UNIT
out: value=0 unit=°C
